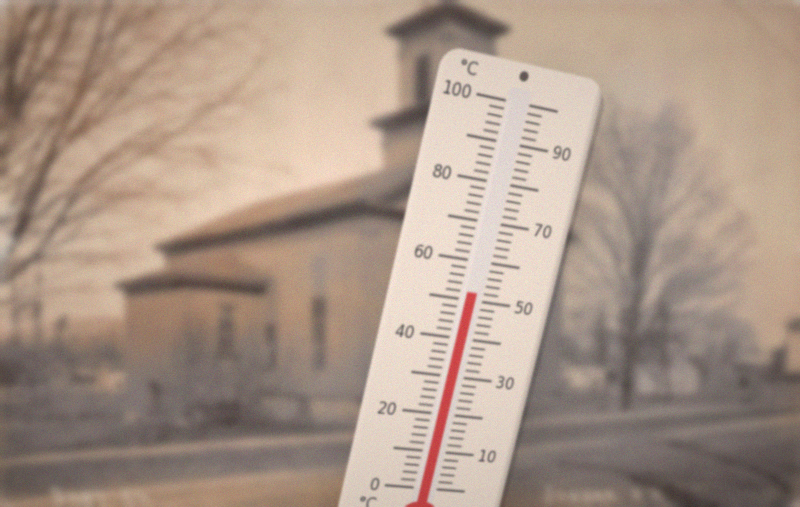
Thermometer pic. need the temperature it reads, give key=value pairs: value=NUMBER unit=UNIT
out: value=52 unit=°C
